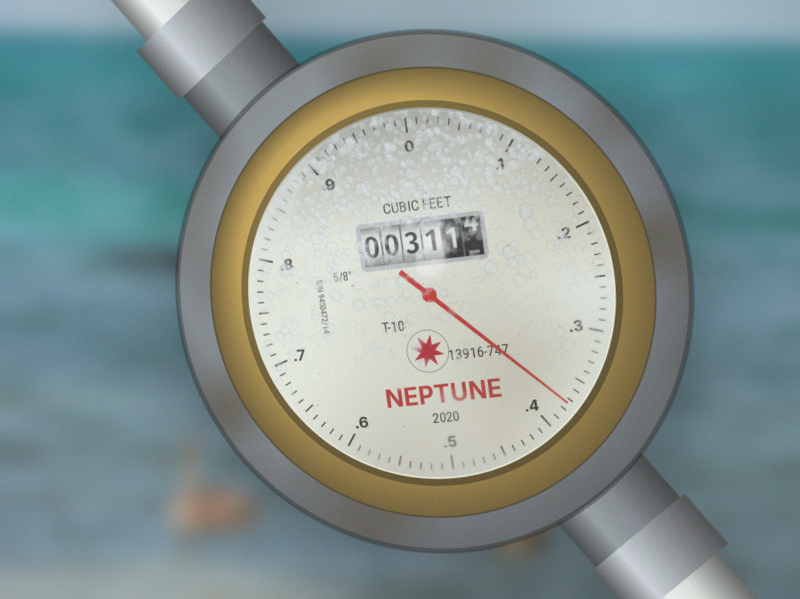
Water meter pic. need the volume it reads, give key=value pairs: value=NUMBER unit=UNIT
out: value=3114.37 unit=ft³
